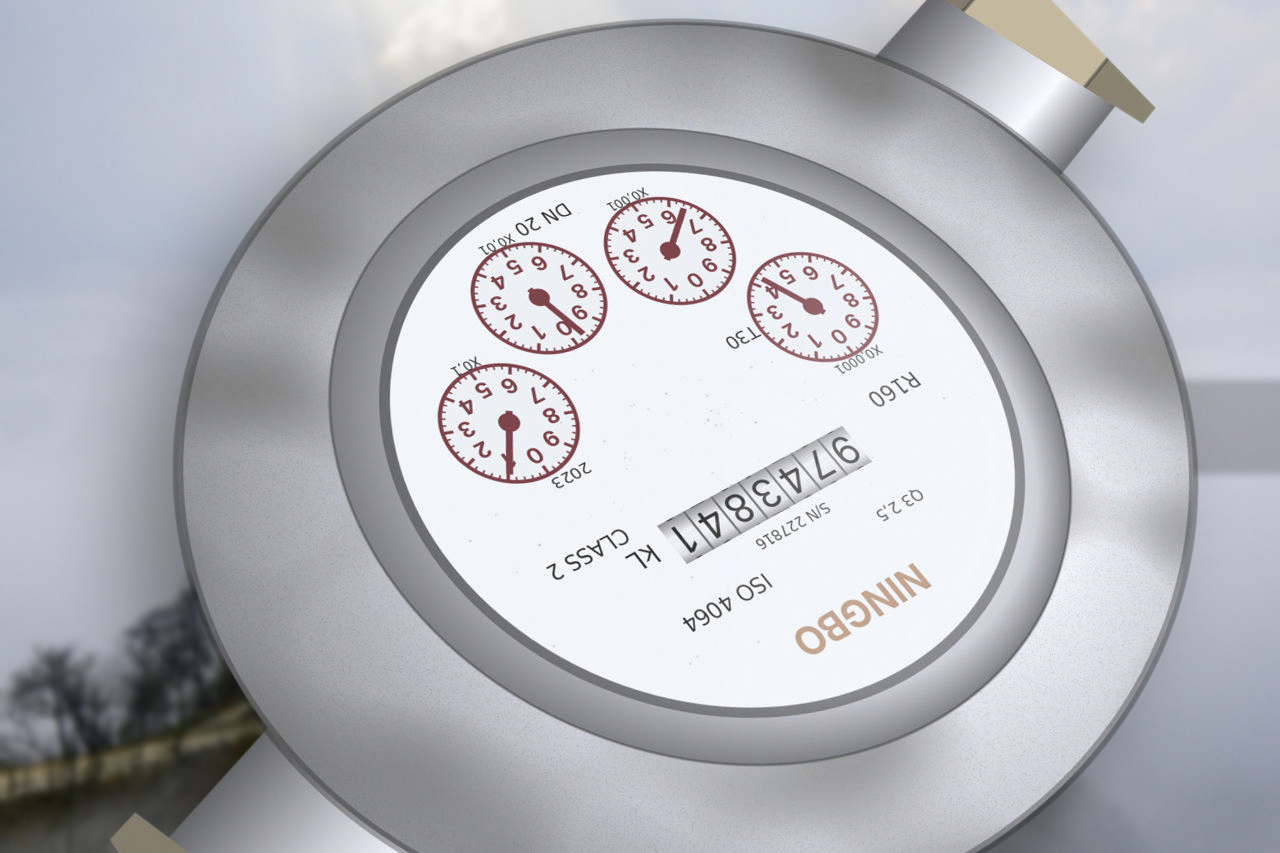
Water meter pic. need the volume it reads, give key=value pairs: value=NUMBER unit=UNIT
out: value=9743841.0964 unit=kL
